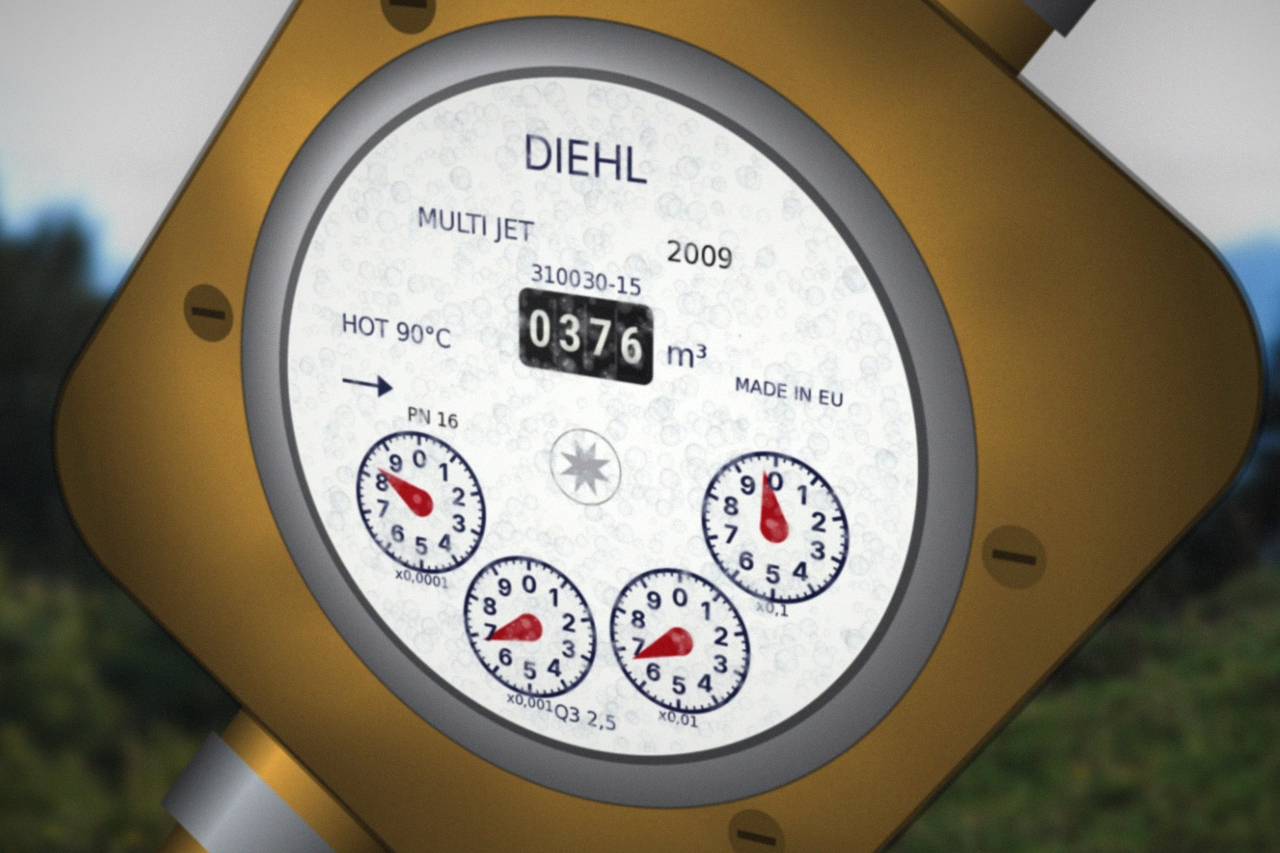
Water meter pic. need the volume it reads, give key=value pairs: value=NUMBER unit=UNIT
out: value=375.9668 unit=m³
